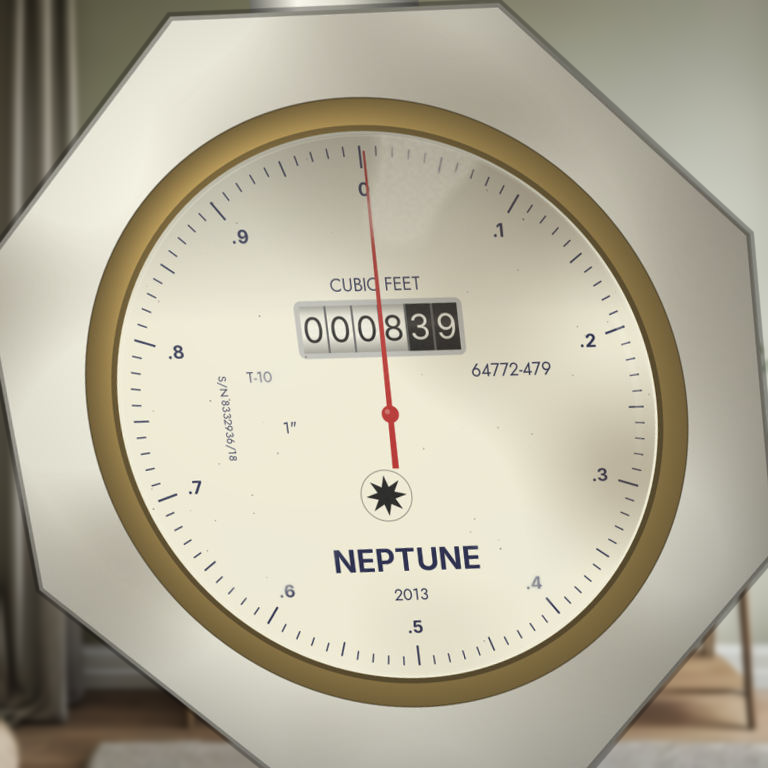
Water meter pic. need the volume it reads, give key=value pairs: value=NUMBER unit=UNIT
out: value=839.00 unit=ft³
